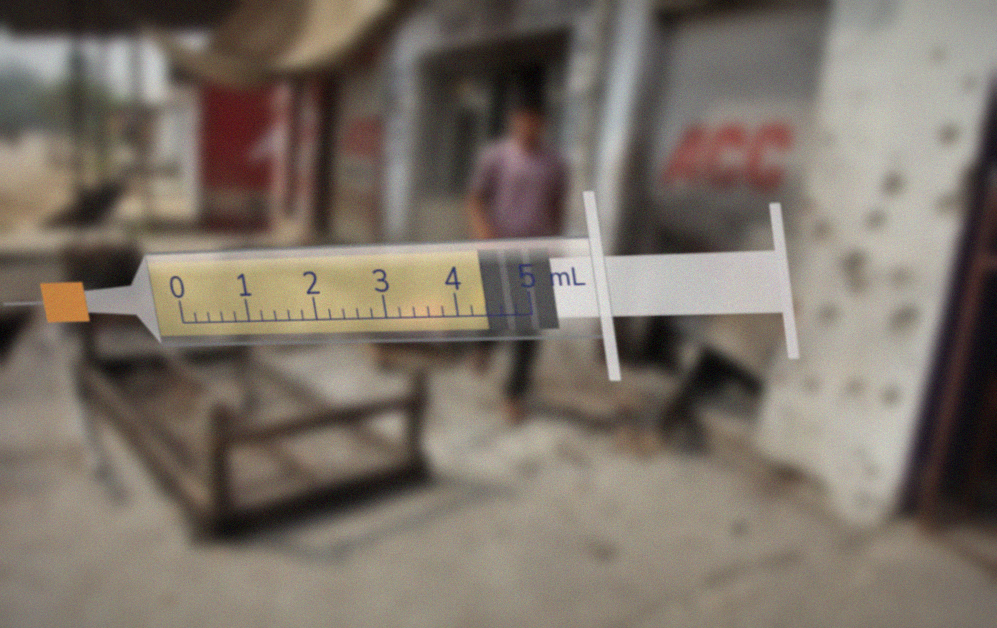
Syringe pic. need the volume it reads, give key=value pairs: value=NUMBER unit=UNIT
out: value=4.4 unit=mL
